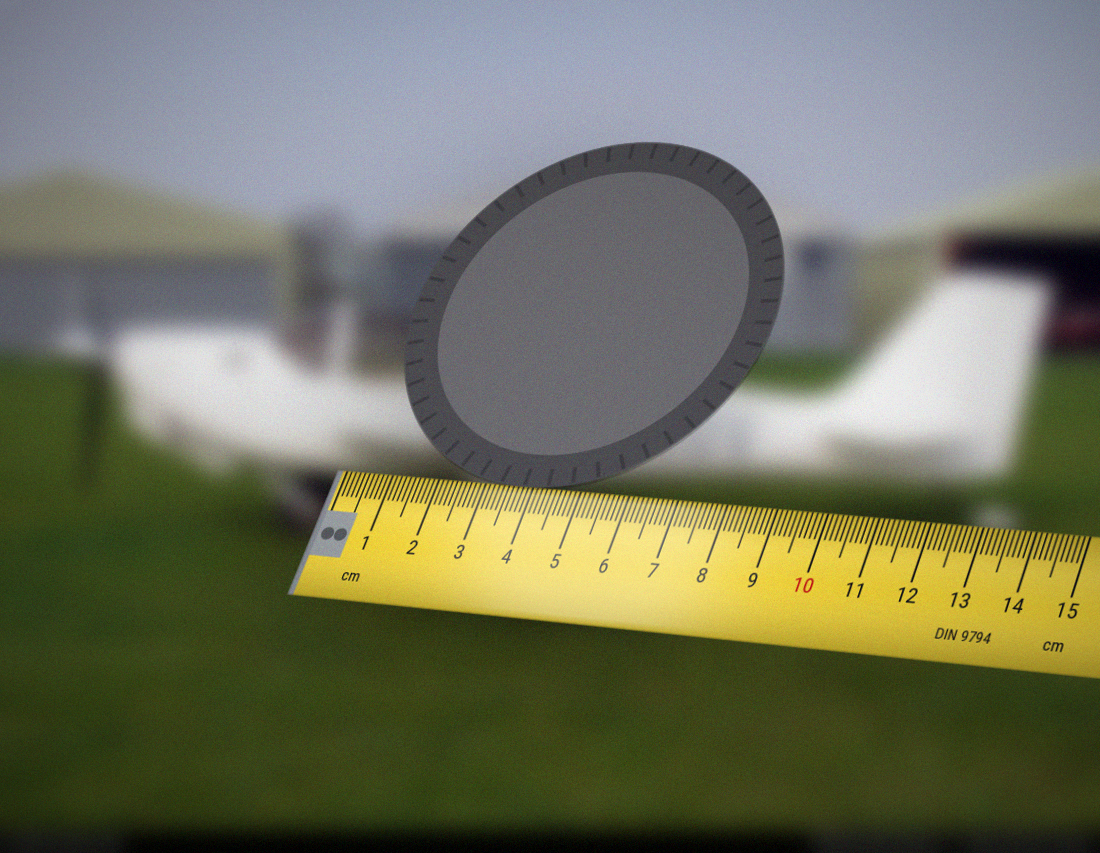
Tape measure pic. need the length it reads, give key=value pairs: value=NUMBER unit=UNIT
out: value=7.6 unit=cm
